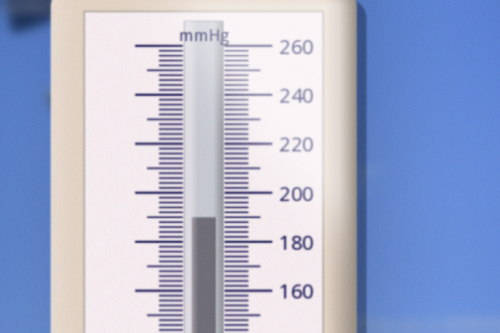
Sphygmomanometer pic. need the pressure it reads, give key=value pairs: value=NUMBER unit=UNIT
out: value=190 unit=mmHg
